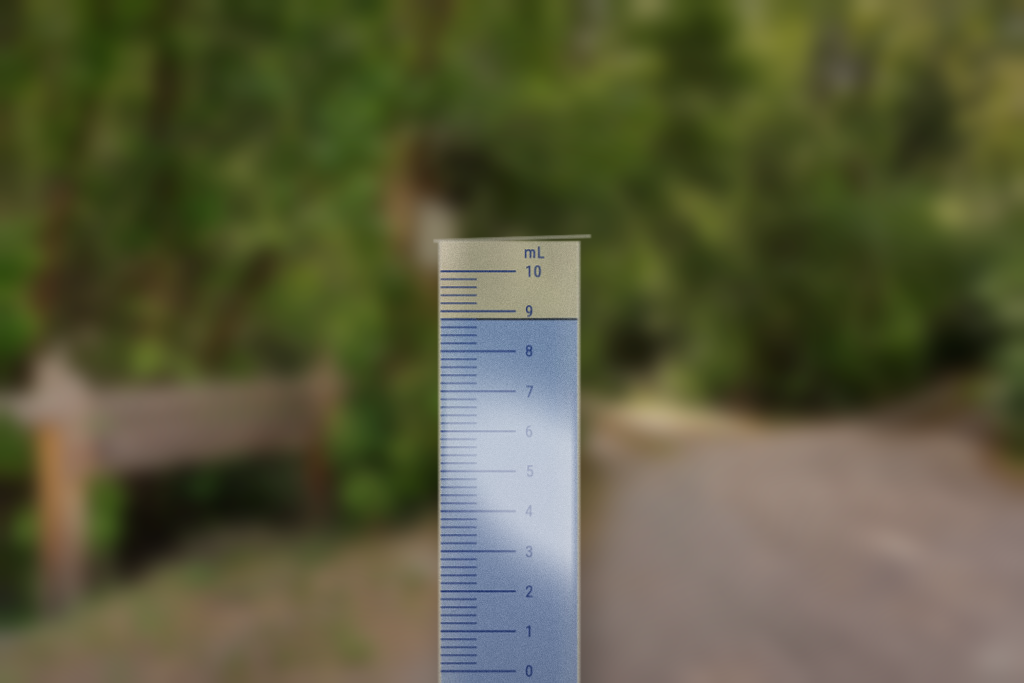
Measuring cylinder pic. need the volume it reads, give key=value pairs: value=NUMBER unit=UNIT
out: value=8.8 unit=mL
